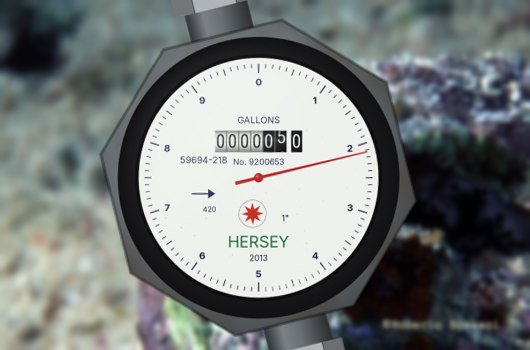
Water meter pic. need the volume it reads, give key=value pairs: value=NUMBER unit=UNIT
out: value=52.1 unit=gal
